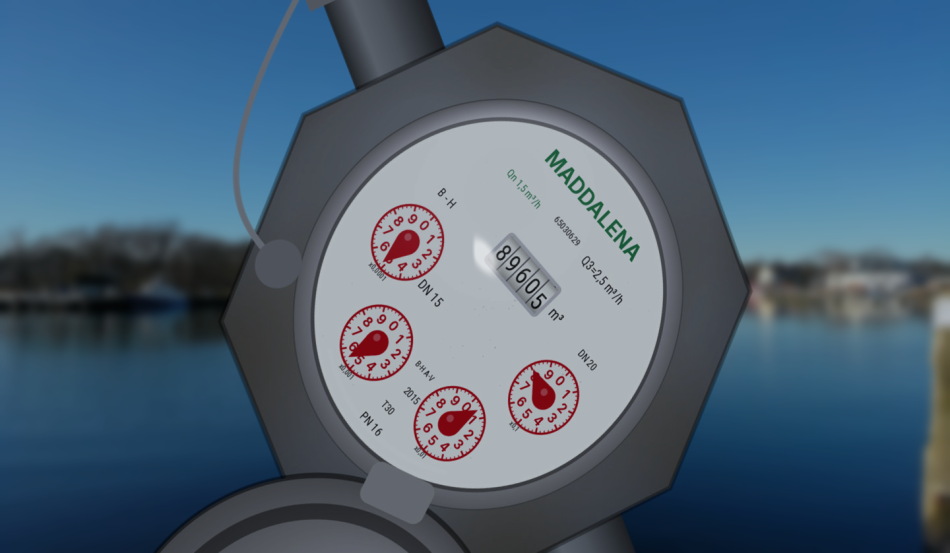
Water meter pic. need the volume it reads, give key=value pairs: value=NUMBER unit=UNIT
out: value=89604.8055 unit=m³
